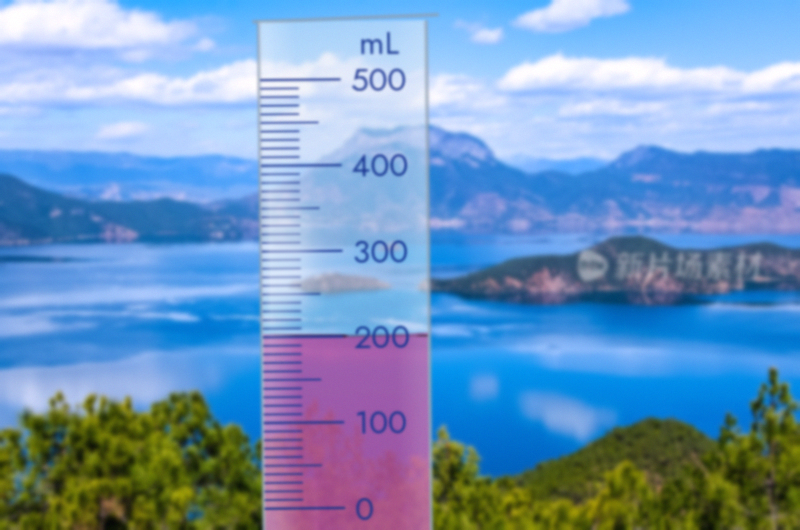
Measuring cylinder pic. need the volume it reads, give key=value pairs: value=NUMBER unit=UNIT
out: value=200 unit=mL
